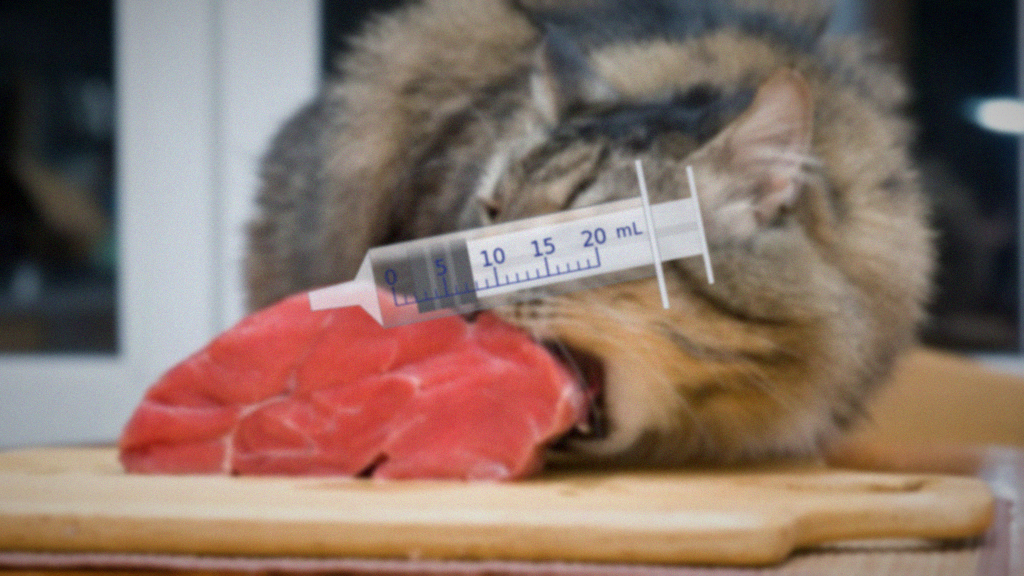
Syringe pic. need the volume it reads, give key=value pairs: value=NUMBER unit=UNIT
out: value=2 unit=mL
